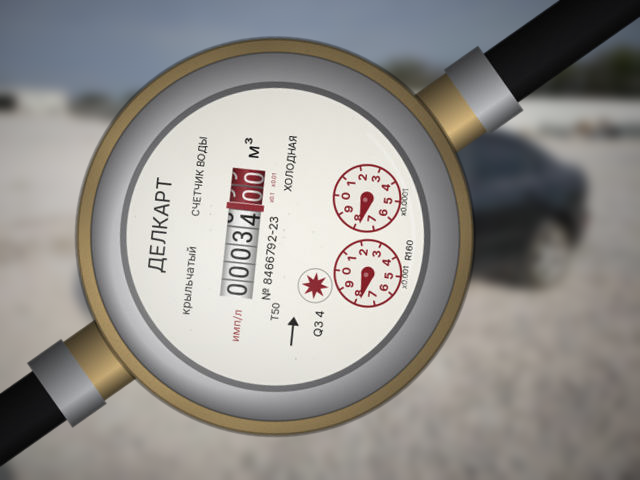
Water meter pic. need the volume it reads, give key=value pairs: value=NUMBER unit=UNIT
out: value=33.9977 unit=m³
